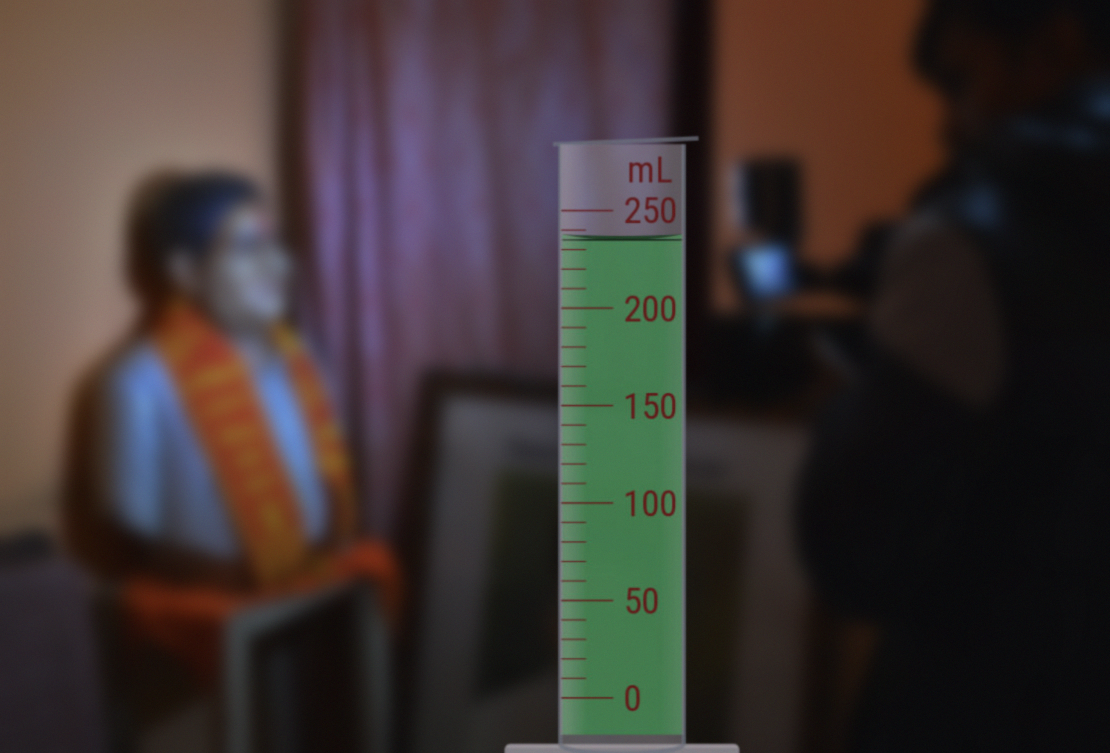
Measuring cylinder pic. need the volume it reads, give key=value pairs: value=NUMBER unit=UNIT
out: value=235 unit=mL
